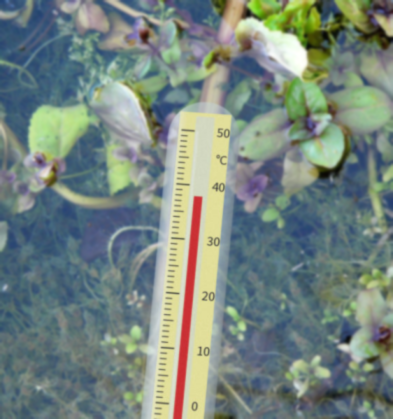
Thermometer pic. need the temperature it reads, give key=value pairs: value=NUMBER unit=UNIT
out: value=38 unit=°C
